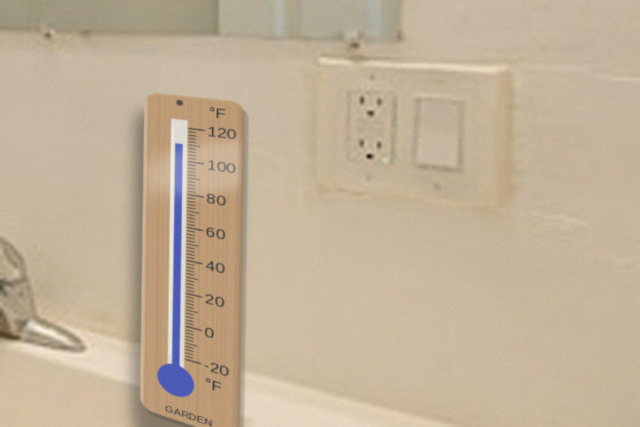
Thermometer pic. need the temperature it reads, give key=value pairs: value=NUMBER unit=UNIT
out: value=110 unit=°F
